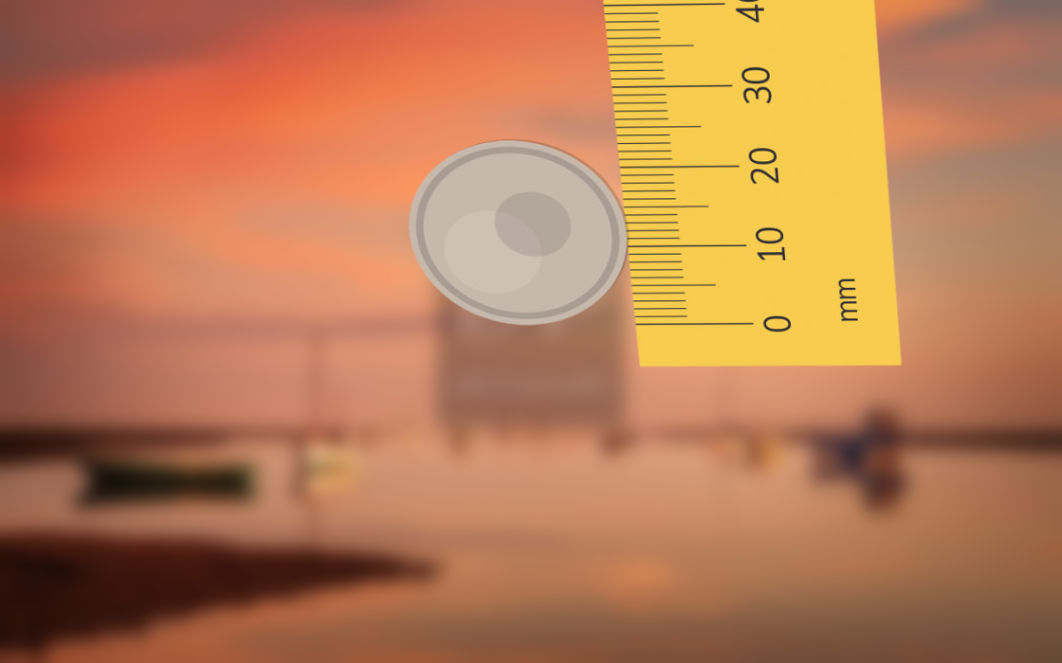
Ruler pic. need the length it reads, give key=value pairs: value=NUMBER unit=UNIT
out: value=23.5 unit=mm
